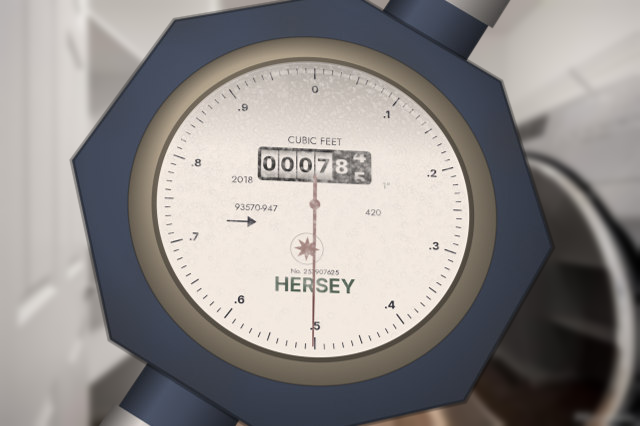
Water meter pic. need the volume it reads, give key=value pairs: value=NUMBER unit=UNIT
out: value=784.50 unit=ft³
